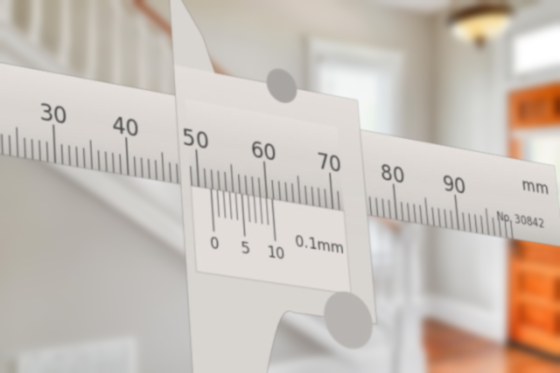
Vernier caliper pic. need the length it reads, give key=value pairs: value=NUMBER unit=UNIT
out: value=51.8 unit=mm
